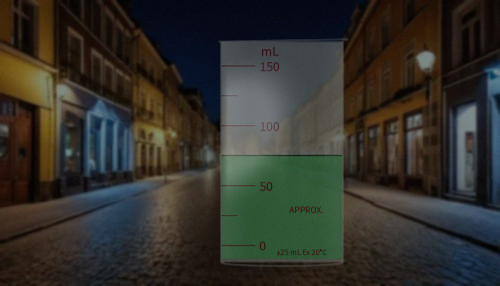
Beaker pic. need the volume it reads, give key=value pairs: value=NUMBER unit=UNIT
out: value=75 unit=mL
